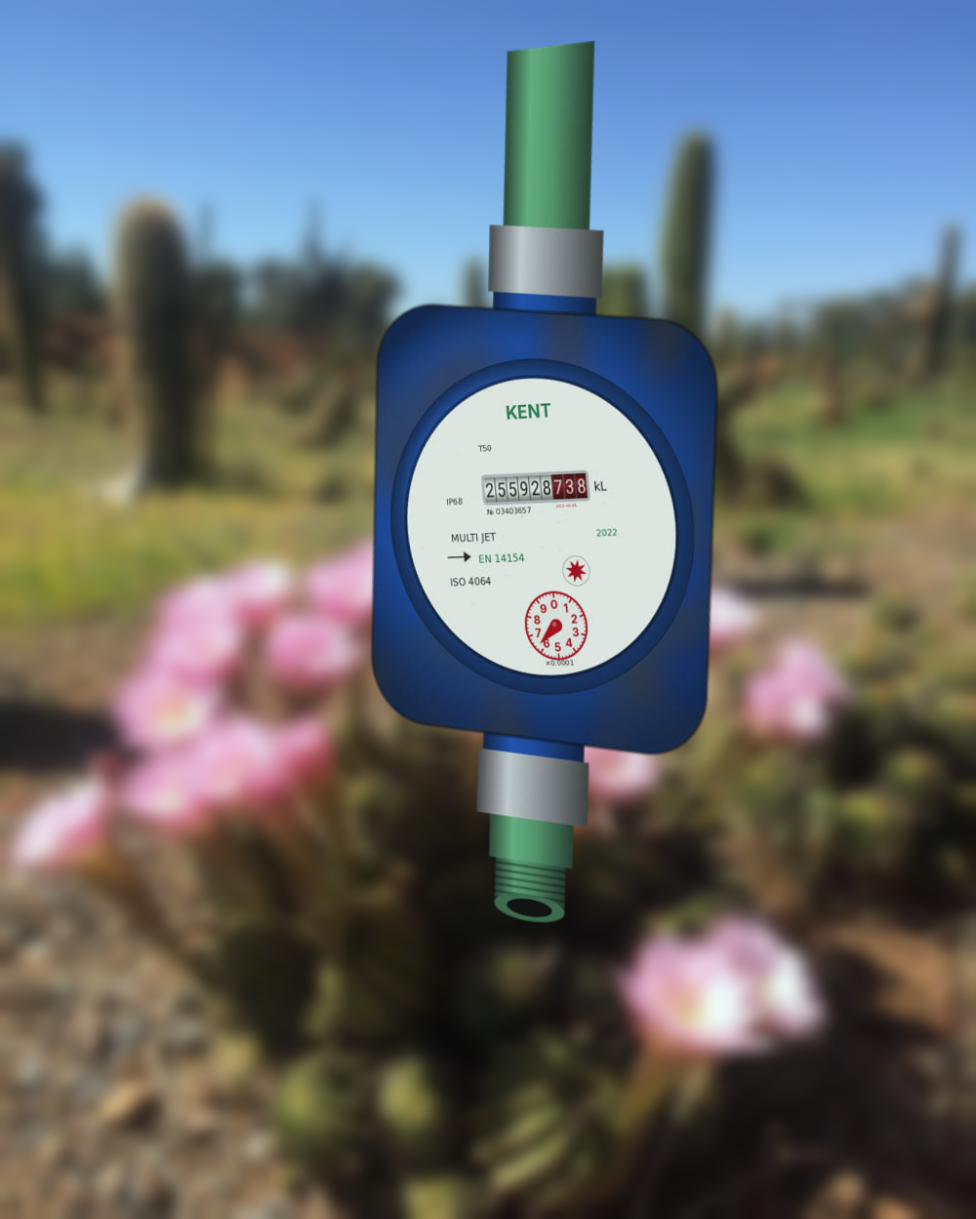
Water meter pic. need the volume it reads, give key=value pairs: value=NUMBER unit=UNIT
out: value=255928.7386 unit=kL
